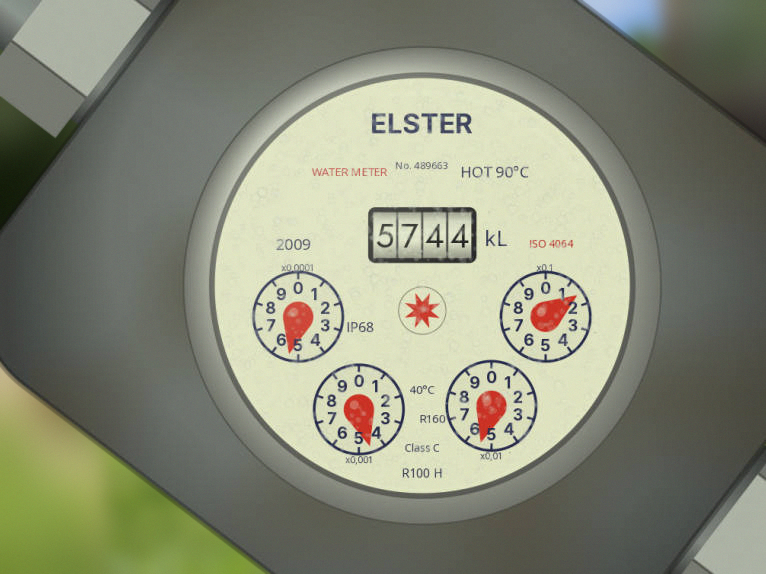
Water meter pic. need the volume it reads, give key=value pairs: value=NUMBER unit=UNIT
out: value=5744.1545 unit=kL
